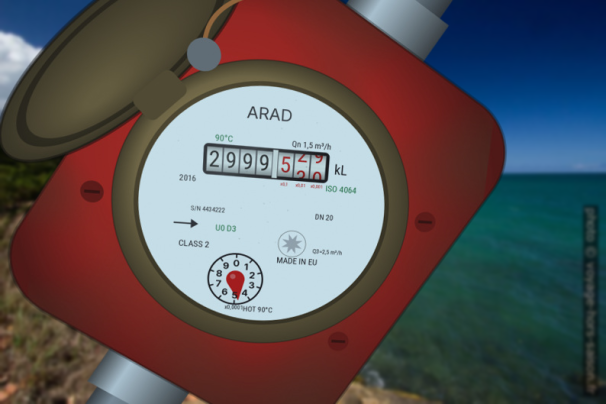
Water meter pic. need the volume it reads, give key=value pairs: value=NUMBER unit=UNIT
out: value=2999.5294 unit=kL
